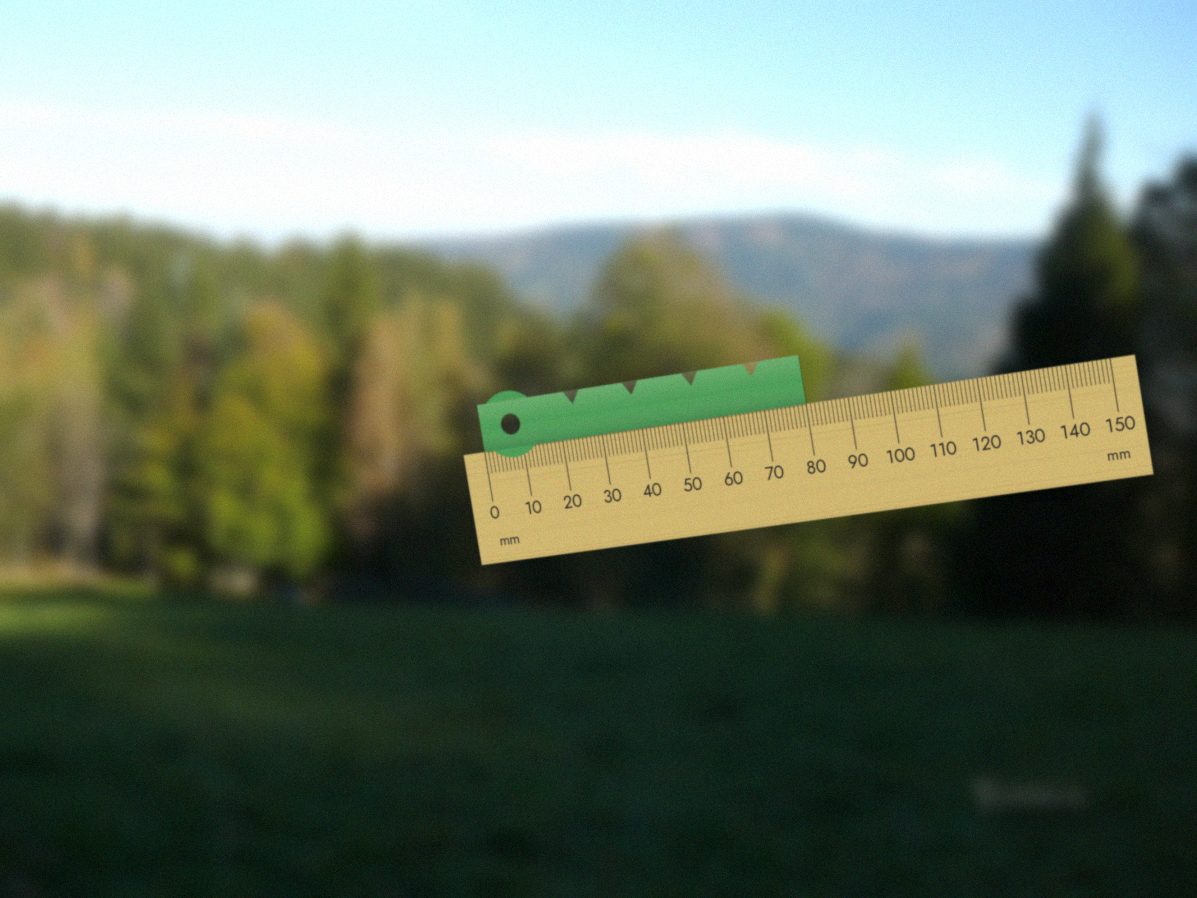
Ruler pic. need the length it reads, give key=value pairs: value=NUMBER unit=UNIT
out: value=80 unit=mm
